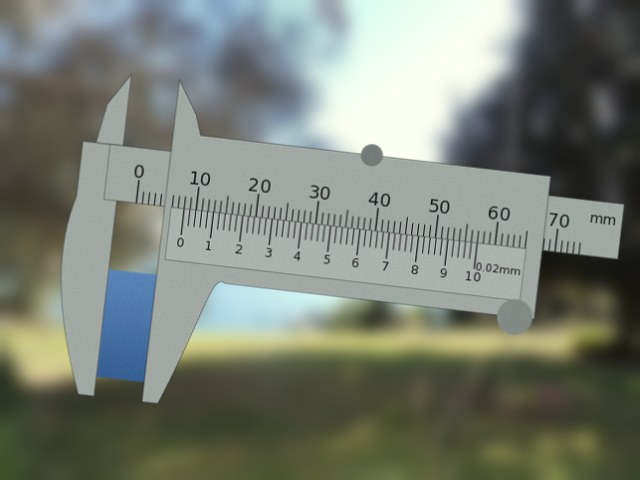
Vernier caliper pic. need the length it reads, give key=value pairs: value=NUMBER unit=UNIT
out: value=8.0 unit=mm
